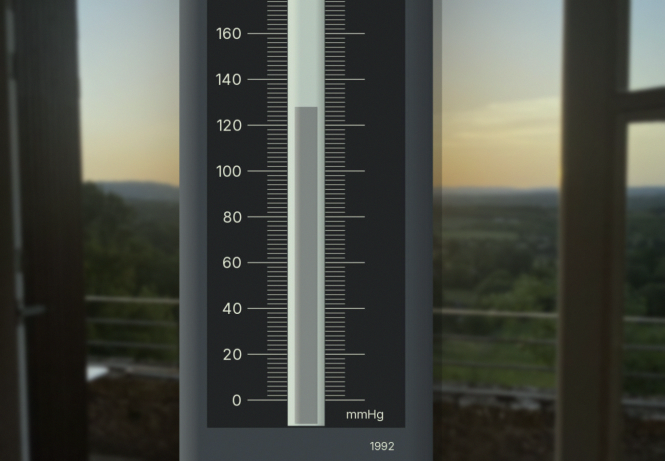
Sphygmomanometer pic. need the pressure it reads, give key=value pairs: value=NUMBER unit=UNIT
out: value=128 unit=mmHg
